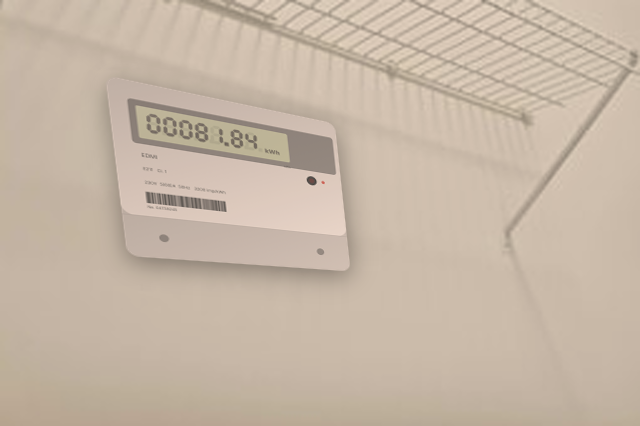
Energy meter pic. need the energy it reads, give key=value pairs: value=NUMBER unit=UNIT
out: value=81.84 unit=kWh
